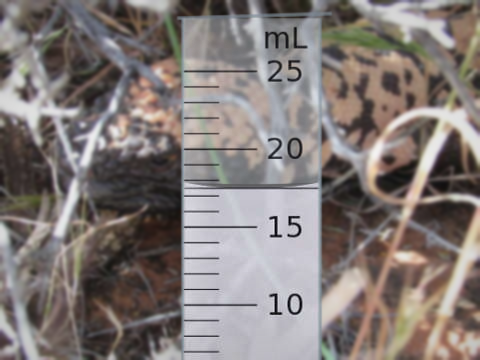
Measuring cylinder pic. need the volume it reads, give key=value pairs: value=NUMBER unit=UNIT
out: value=17.5 unit=mL
